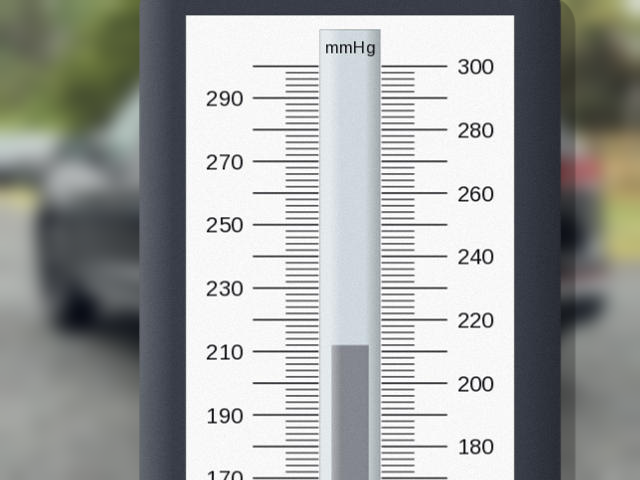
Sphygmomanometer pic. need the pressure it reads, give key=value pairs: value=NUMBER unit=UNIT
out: value=212 unit=mmHg
